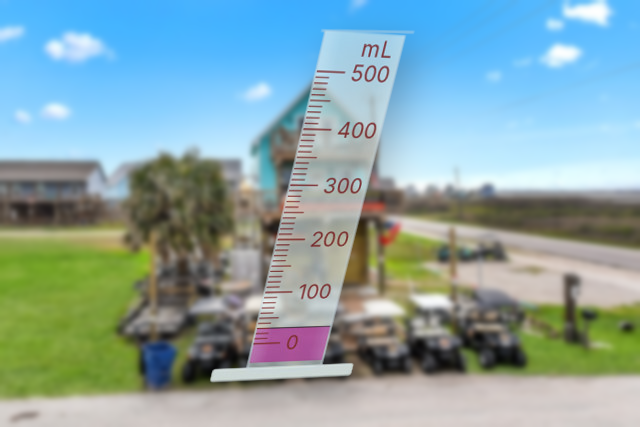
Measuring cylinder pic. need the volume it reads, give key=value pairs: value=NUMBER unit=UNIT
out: value=30 unit=mL
